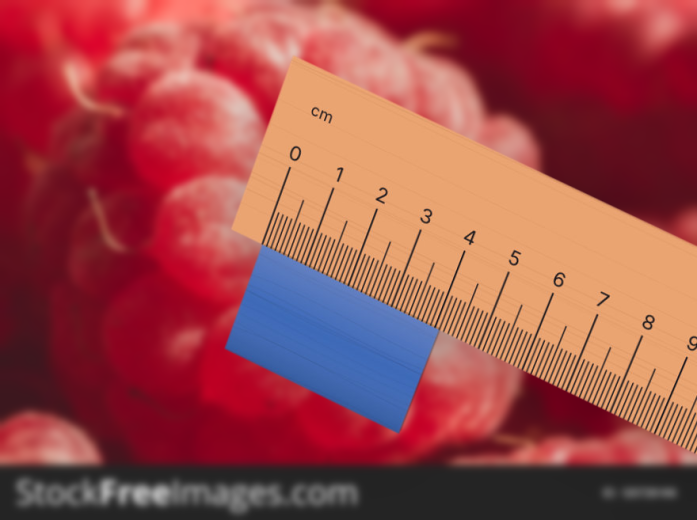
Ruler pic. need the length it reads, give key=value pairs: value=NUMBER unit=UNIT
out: value=4.1 unit=cm
